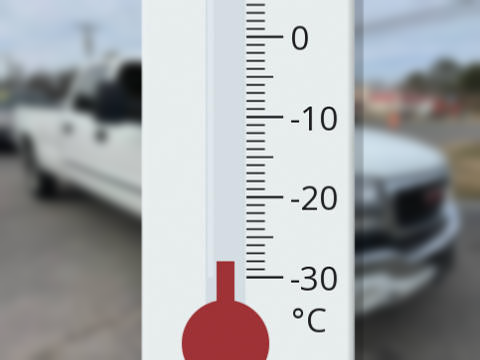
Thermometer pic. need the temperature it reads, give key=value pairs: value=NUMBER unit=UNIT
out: value=-28 unit=°C
